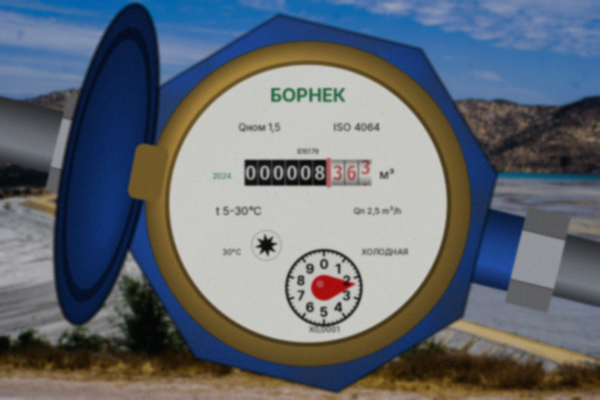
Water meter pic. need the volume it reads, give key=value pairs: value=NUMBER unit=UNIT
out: value=8.3632 unit=m³
